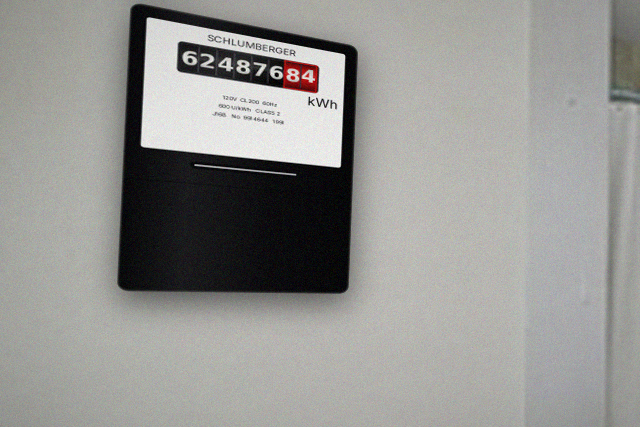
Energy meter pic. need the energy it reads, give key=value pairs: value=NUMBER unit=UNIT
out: value=624876.84 unit=kWh
